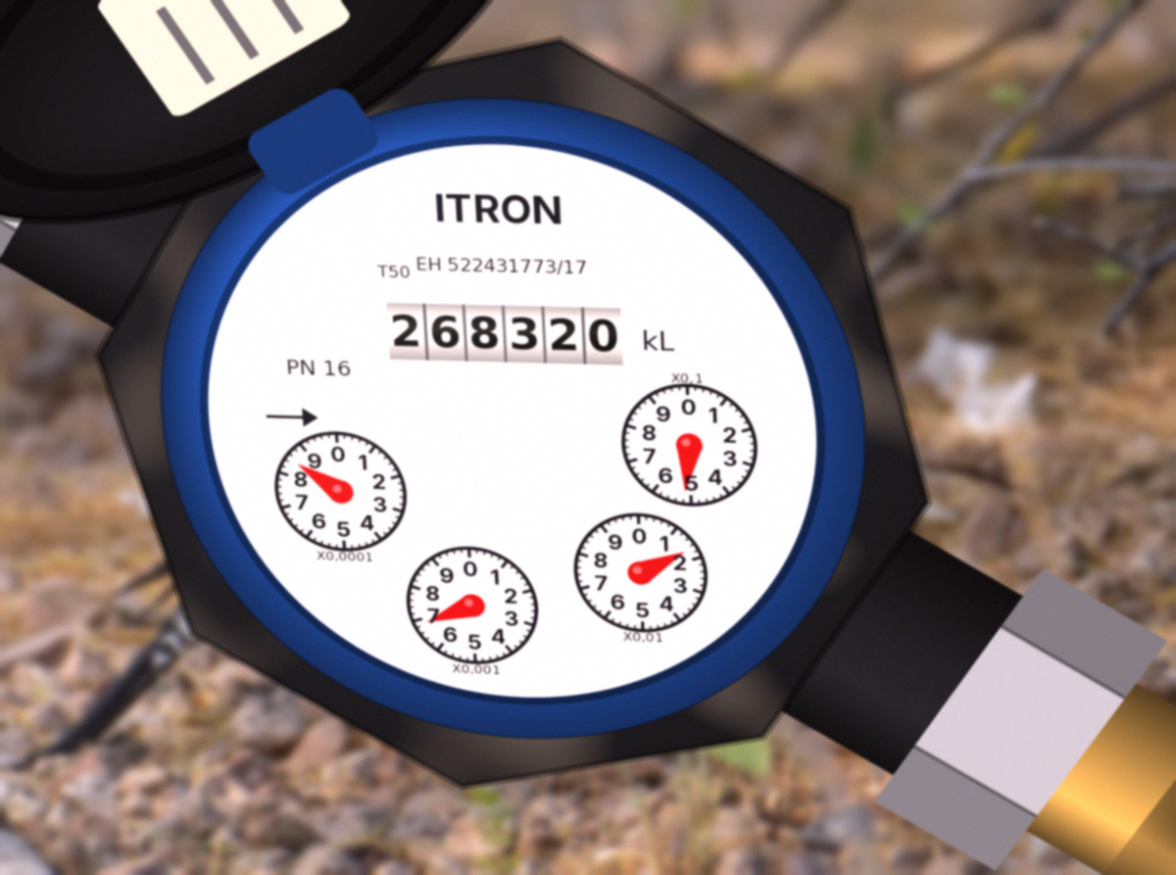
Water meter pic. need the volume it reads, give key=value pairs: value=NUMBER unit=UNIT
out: value=268320.5168 unit=kL
